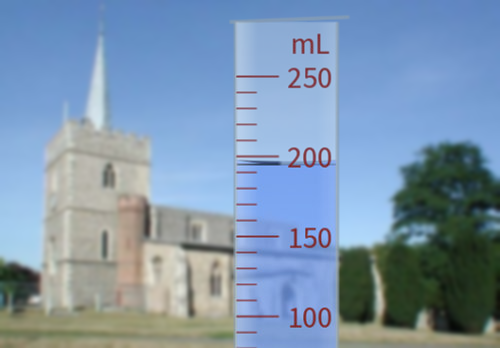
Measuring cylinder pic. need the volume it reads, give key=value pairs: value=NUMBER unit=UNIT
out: value=195 unit=mL
